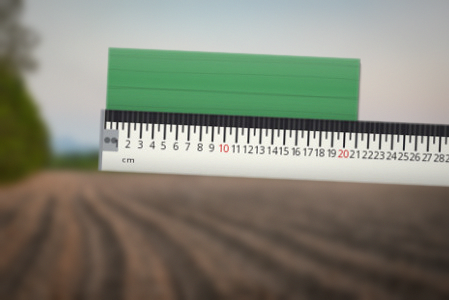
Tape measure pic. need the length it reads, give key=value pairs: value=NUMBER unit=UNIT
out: value=21 unit=cm
